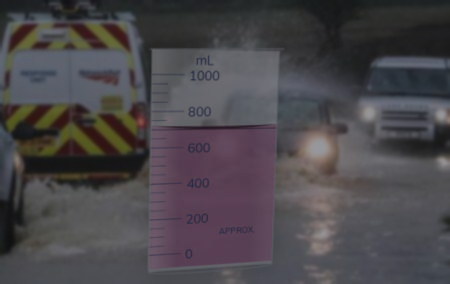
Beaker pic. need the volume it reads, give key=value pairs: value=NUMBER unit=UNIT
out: value=700 unit=mL
